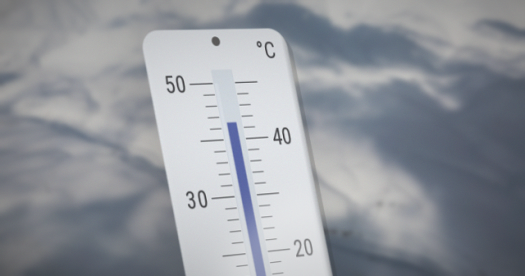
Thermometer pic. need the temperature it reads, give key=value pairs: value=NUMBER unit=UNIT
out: value=43 unit=°C
